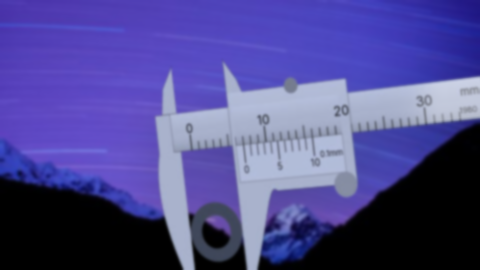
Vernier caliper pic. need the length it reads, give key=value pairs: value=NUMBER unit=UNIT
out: value=7.0 unit=mm
